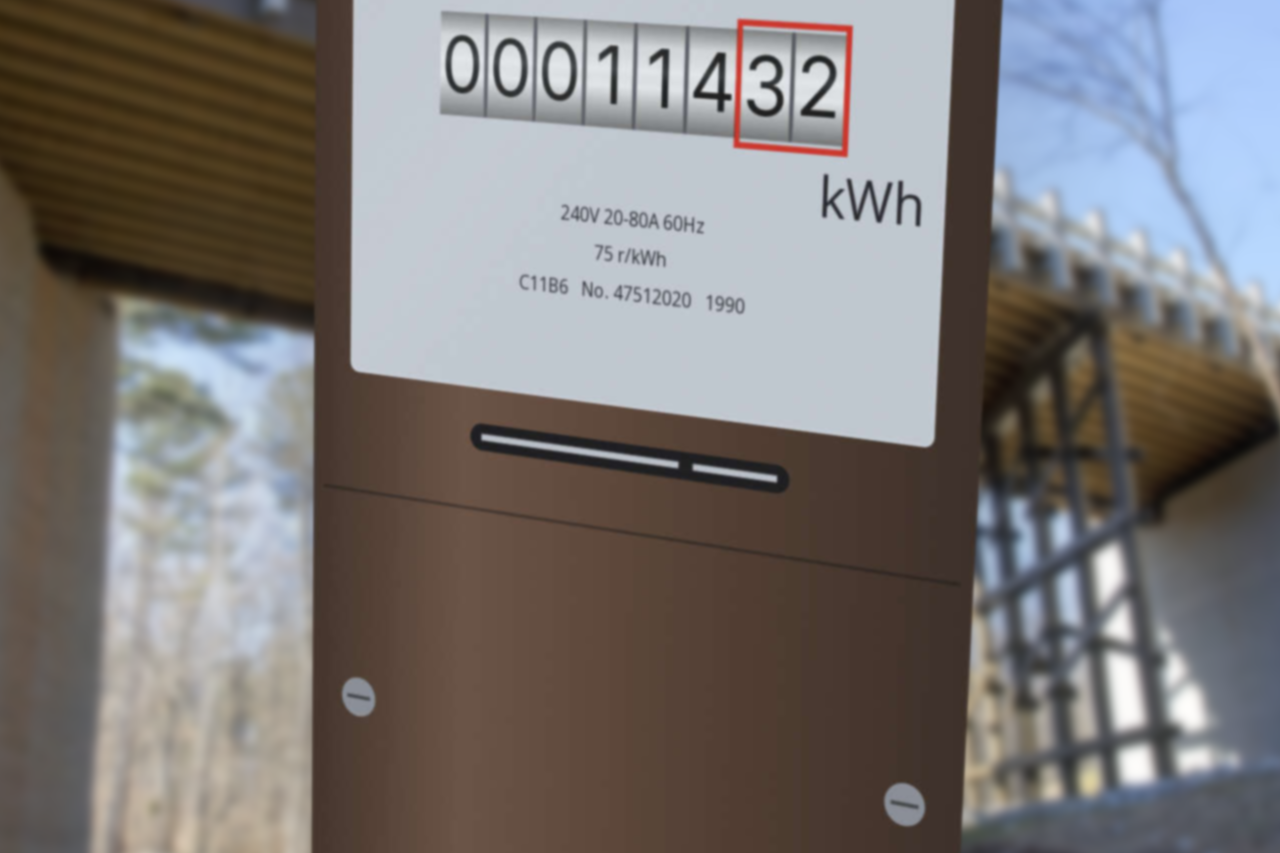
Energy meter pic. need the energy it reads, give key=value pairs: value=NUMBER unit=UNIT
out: value=114.32 unit=kWh
